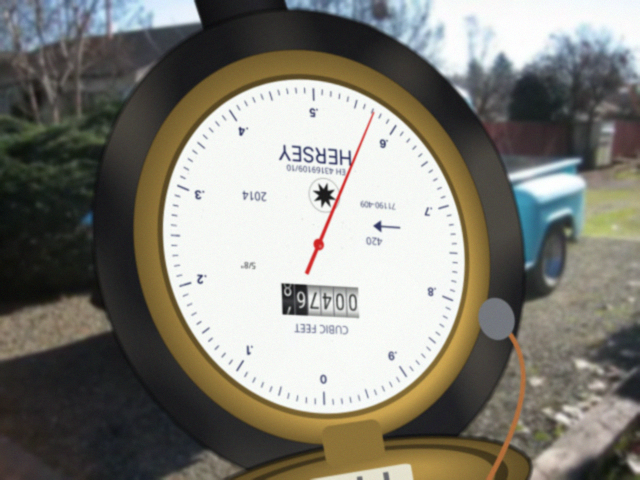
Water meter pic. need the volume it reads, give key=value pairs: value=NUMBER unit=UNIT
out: value=4767.57 unit=ft³
